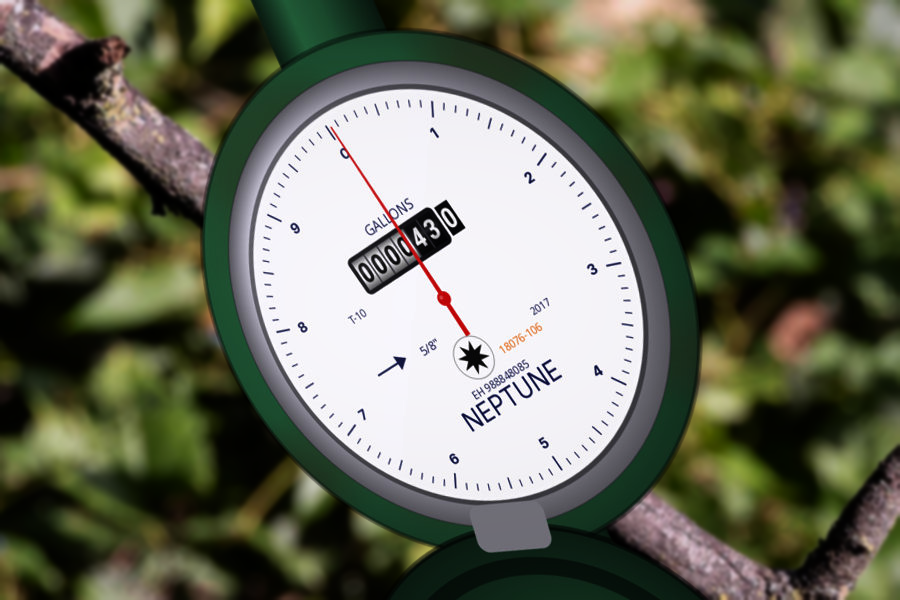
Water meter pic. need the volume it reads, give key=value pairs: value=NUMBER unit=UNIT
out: value=430.0 unit=gal
